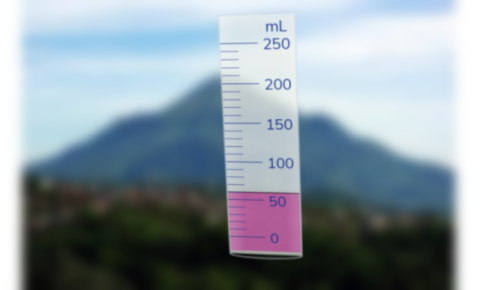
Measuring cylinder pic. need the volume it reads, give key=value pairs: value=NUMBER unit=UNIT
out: value=60 unit=mL
